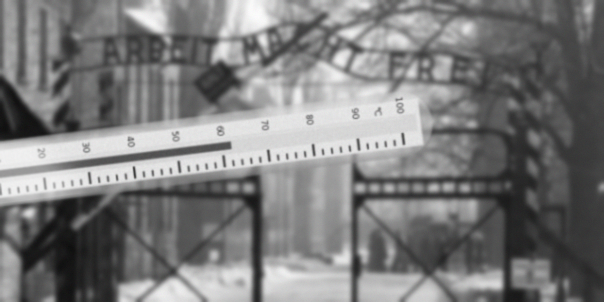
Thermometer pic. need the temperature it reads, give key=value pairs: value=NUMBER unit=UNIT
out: value=62 unit=°C
